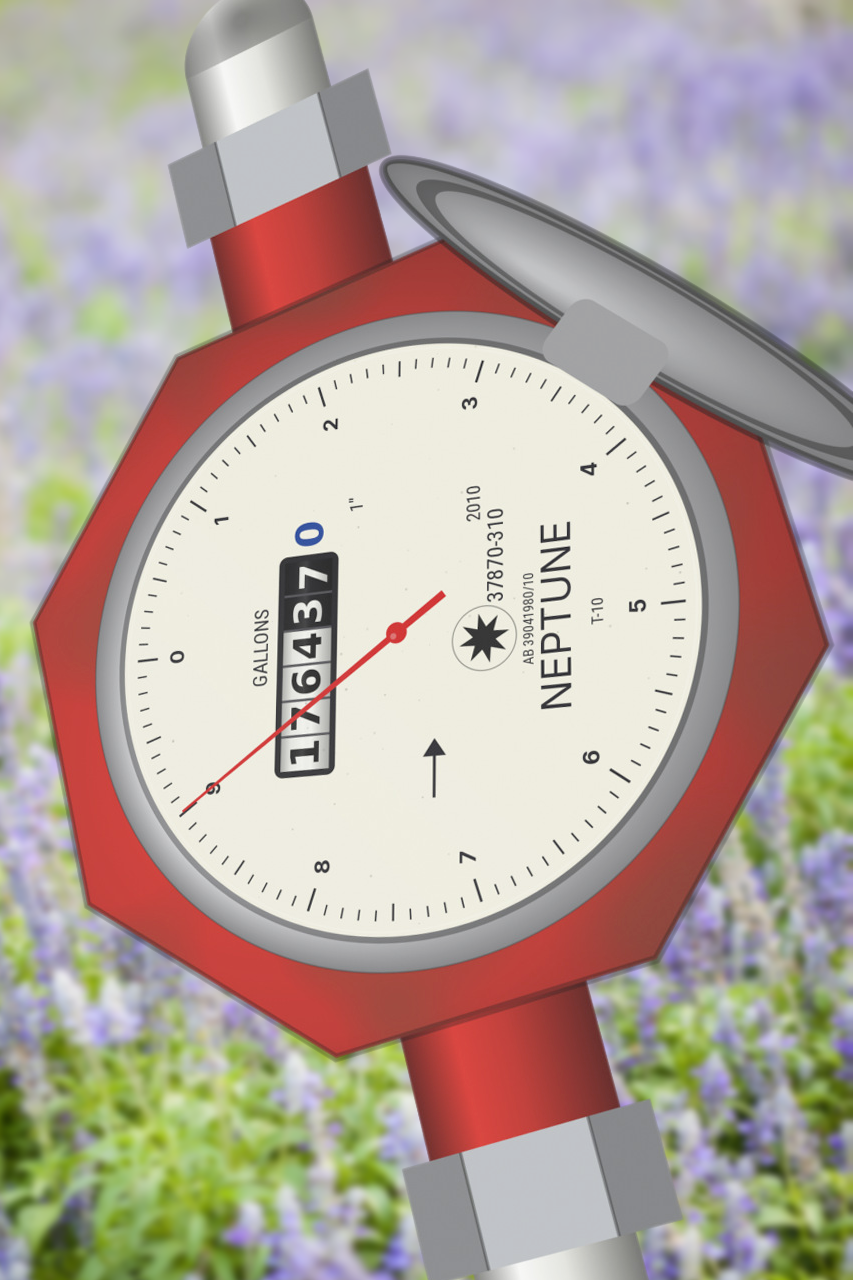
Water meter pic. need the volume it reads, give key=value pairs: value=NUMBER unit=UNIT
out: value=1764369.0 unit=gal
